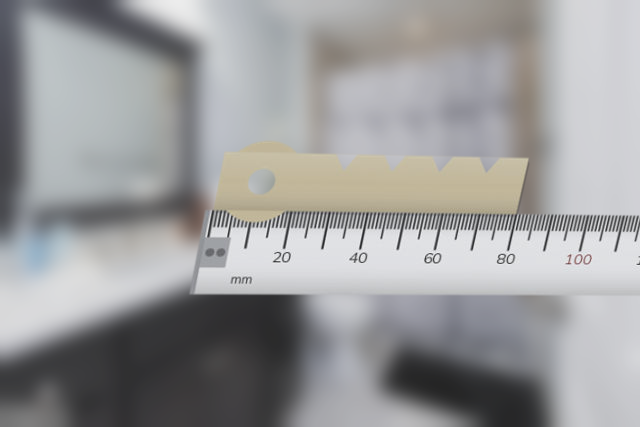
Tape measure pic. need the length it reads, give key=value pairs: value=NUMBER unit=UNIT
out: value=80 unit=mm
